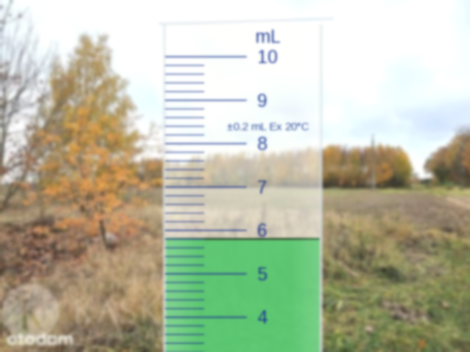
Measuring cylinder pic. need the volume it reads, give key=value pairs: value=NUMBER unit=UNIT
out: value=5.8 unit=mL
